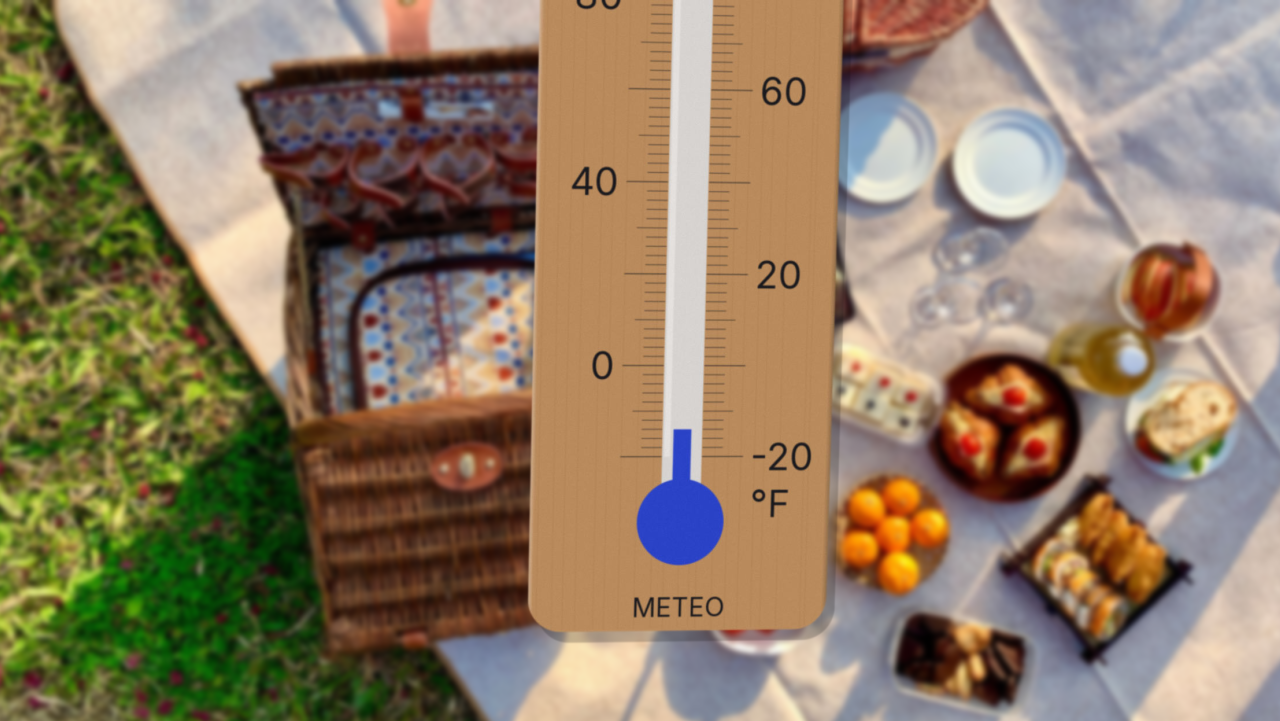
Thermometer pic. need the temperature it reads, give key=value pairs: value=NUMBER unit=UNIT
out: value=-14 unit=°F
